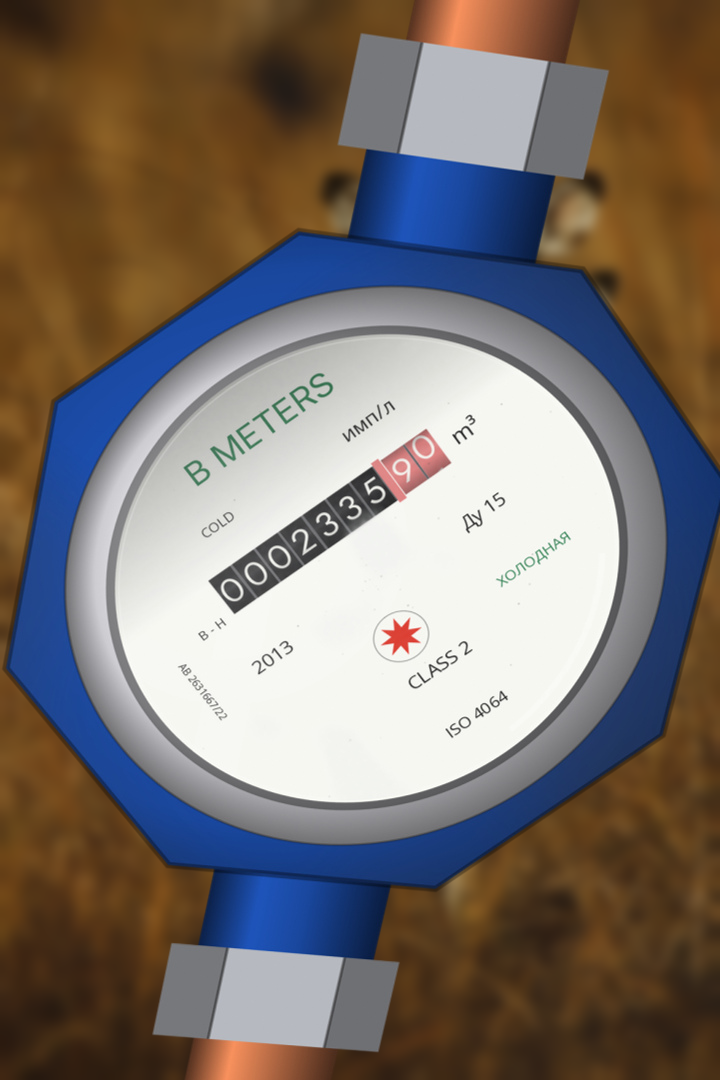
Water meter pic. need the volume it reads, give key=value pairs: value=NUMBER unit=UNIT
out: value=2335.90 unit=m³
